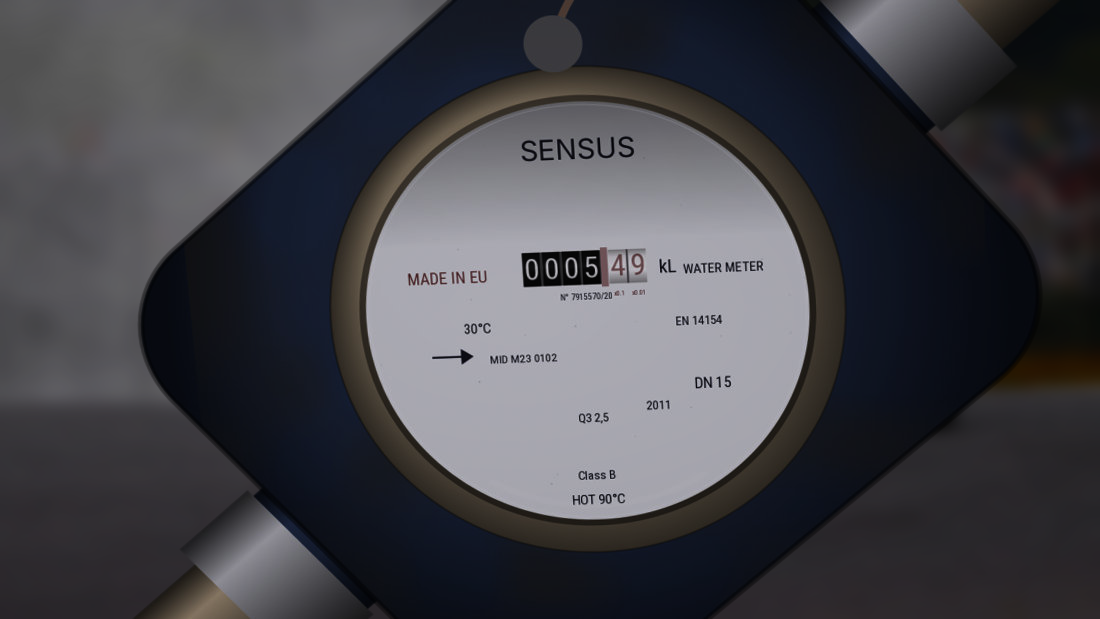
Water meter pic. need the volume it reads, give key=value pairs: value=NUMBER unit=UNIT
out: value=5.49 unit=kL
